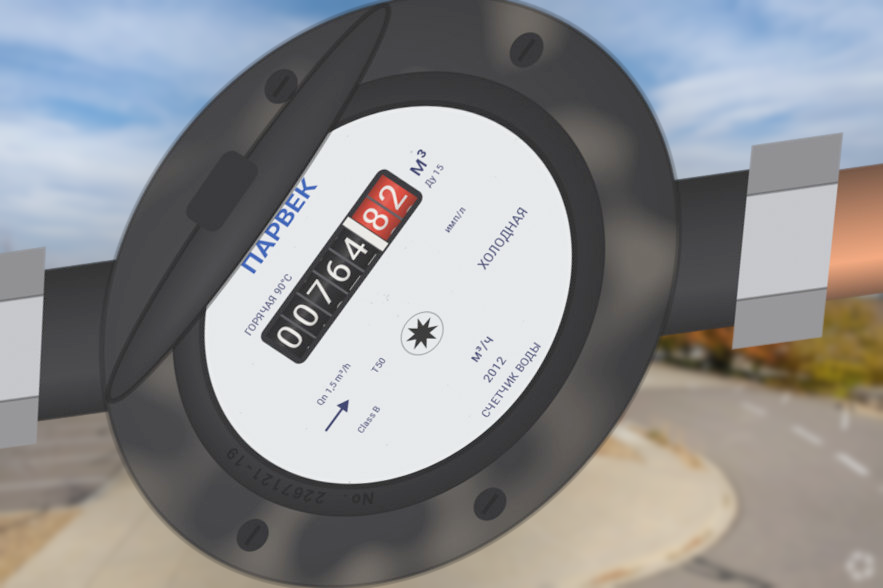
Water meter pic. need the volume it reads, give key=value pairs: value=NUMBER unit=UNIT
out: value=764.82 unit=m³
